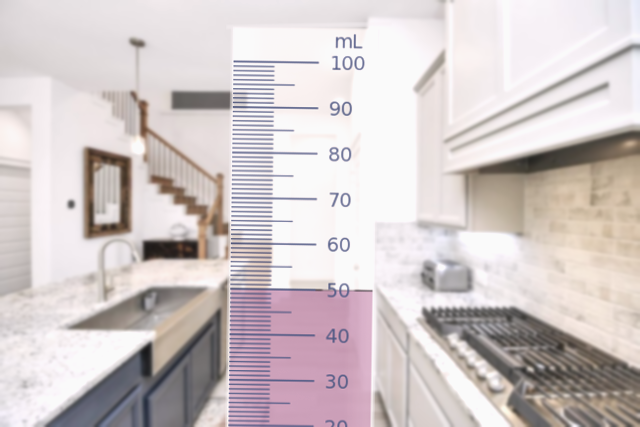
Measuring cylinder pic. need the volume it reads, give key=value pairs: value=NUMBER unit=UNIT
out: value=50 unit=mL
